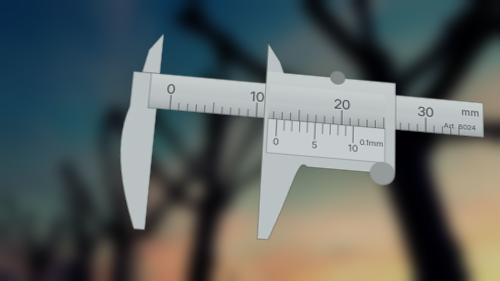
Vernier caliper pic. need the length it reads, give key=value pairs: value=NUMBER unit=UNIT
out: value=12.4 unit=mm
